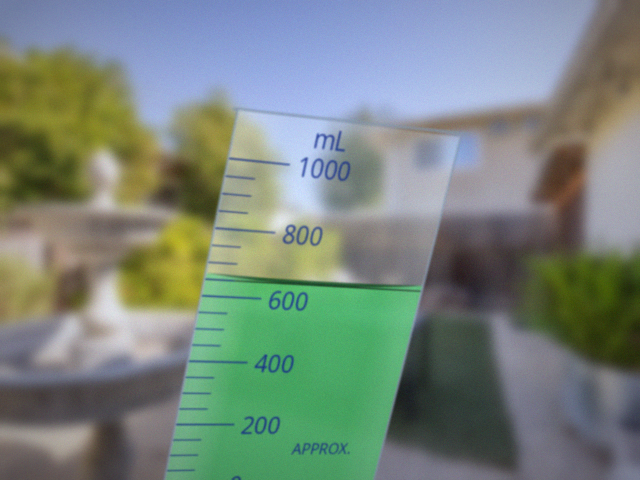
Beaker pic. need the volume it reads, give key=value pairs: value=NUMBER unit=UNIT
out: value=650 unit=mL
